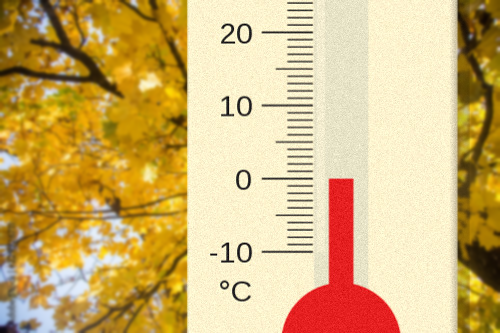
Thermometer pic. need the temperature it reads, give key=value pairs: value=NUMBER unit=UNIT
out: value=0 unit=°C
